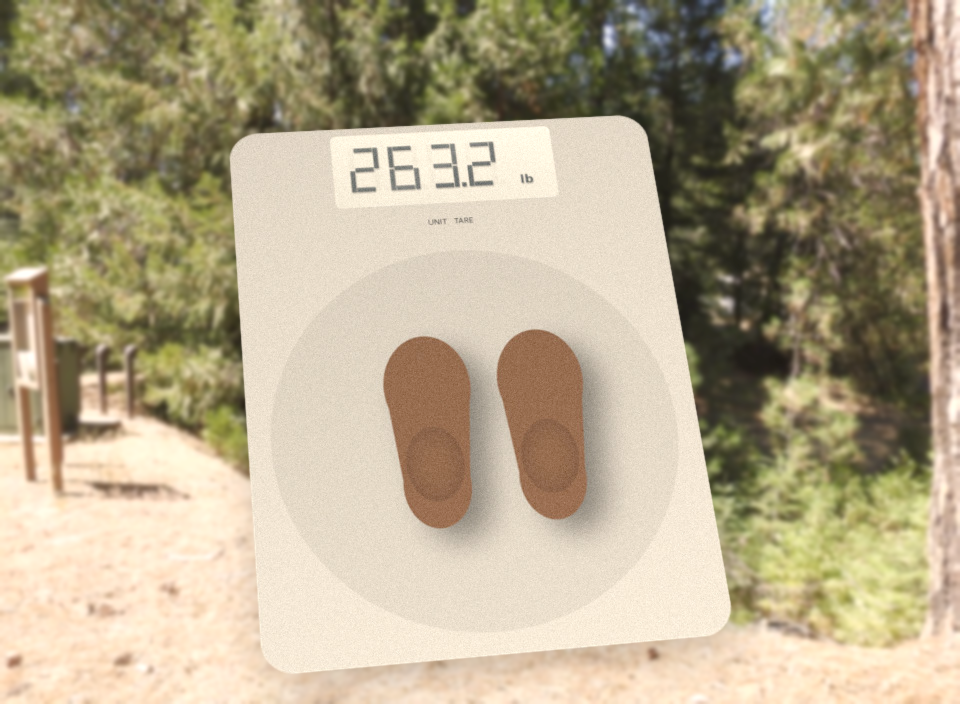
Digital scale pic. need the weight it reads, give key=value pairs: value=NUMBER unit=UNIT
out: value=263.2 unit=lb
